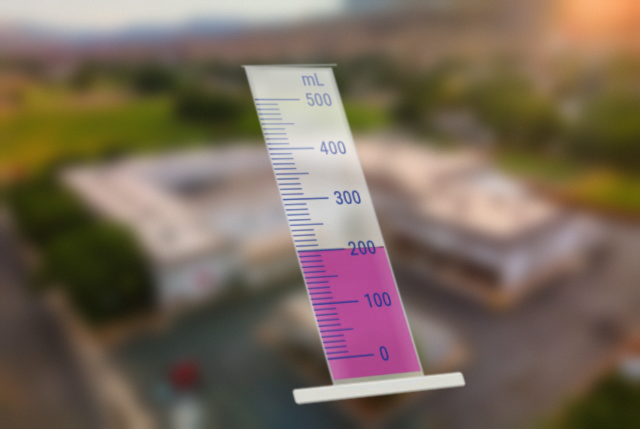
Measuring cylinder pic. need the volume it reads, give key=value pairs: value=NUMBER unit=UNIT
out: value=200 unit=mL
